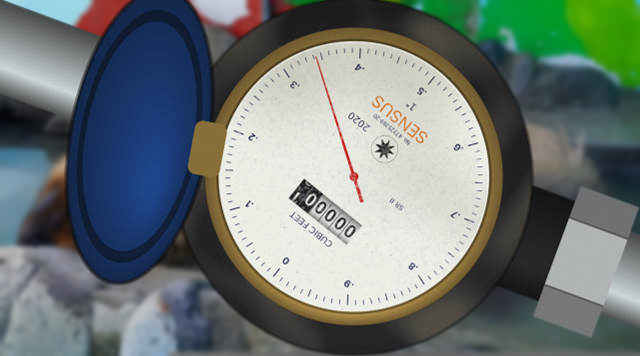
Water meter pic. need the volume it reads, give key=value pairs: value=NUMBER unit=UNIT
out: value=1.34 unit=ft³
